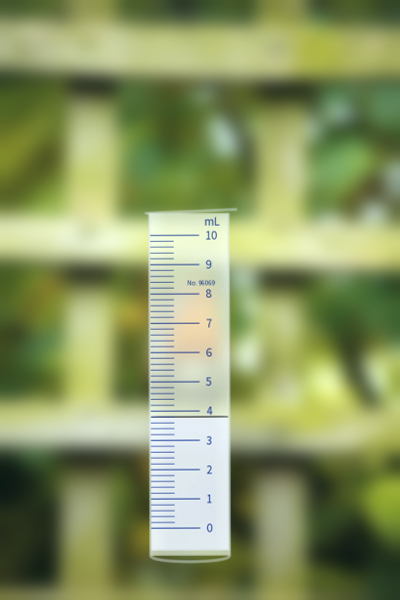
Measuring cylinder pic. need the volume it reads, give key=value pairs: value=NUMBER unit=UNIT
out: value=3.8 unit=mL
